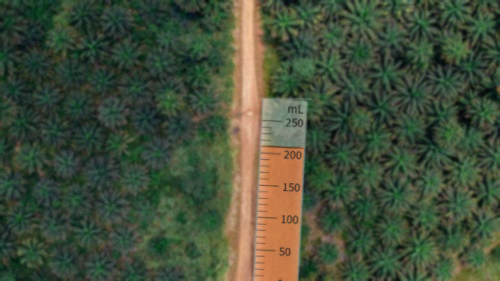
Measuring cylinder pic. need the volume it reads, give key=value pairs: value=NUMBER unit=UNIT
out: value=210 unit=mL
